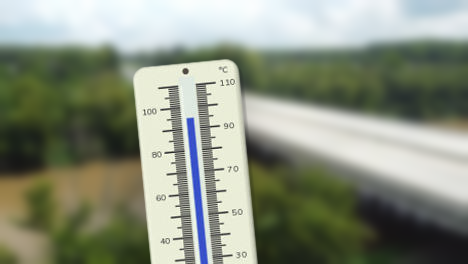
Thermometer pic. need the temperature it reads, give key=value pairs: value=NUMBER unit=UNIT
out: value=95 unit=°C
